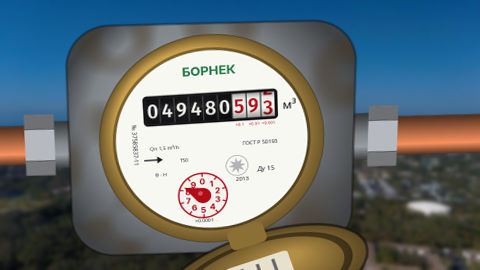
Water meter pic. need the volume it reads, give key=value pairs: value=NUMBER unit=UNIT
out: value=49480.5928 unit=m³
